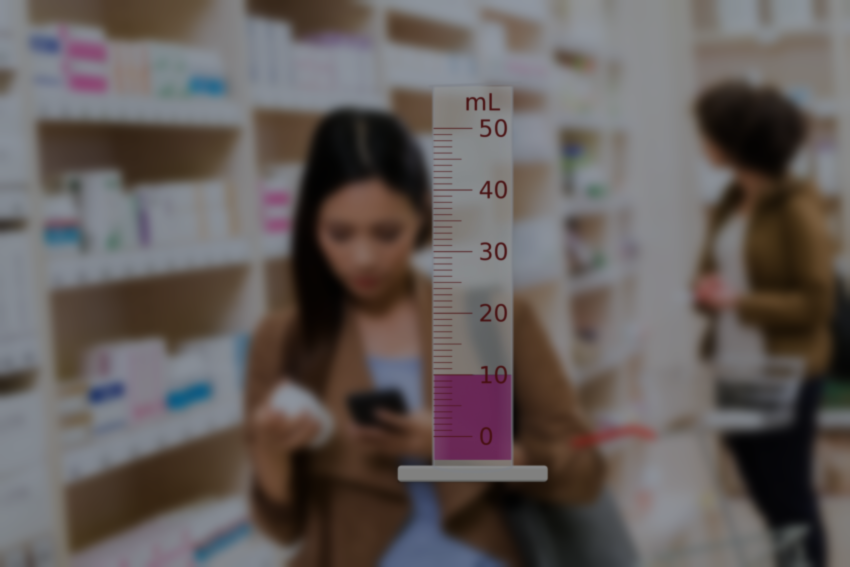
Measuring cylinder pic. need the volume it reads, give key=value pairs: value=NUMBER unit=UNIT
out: value=10 unit=mL
